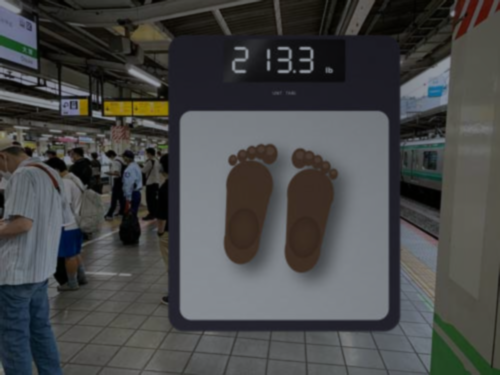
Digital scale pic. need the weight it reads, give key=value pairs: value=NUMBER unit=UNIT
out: value=213.3 unit=lb
